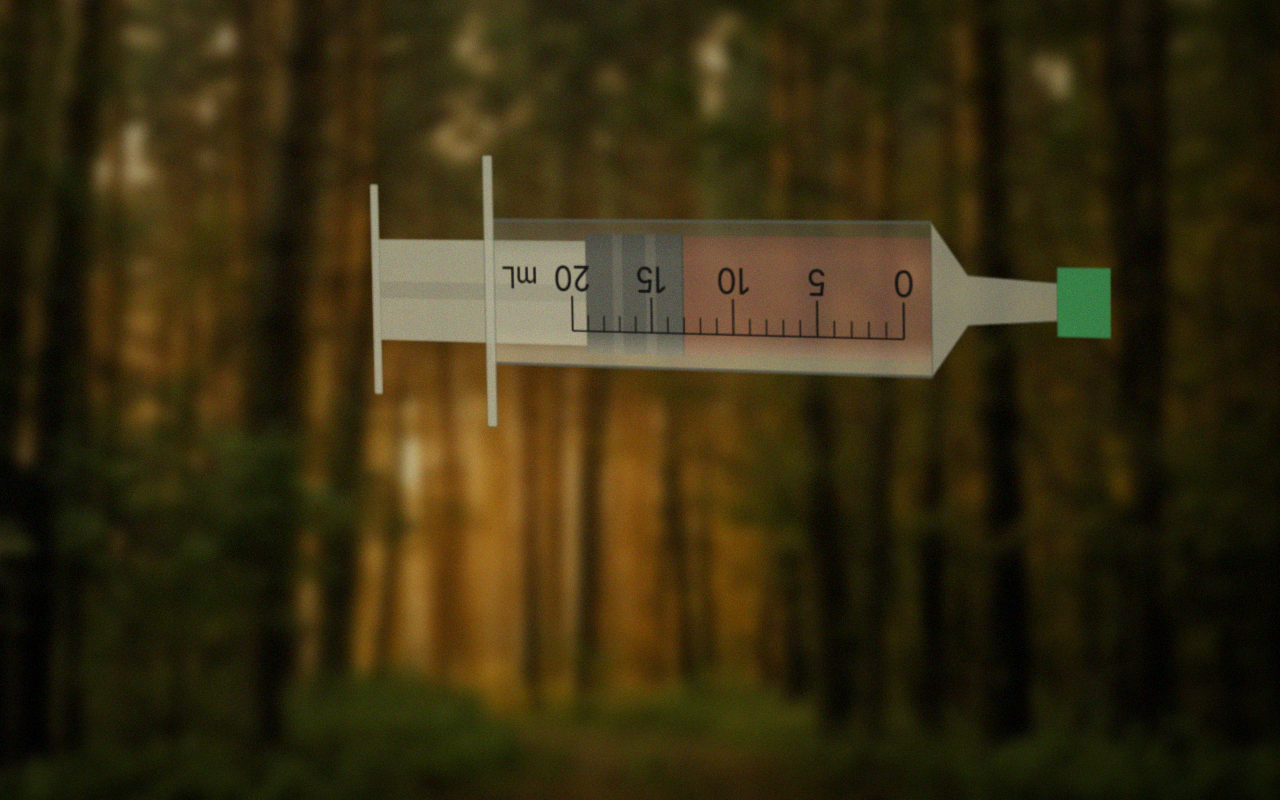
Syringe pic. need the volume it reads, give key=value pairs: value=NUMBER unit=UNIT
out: value=13 unit=mL
